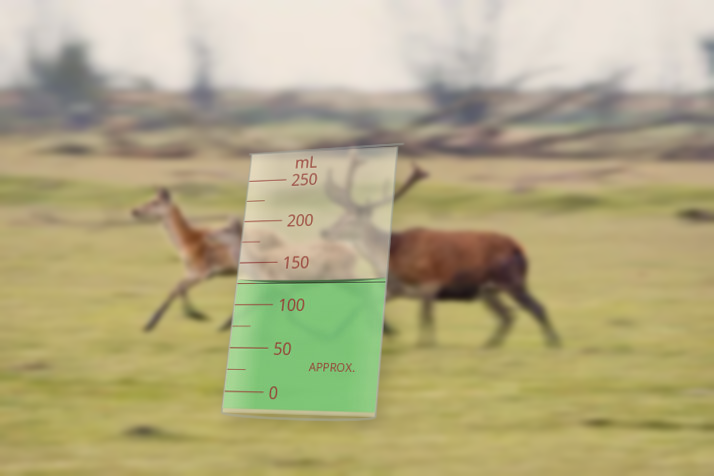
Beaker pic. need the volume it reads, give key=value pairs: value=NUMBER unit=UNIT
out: value=125 unit=mL
